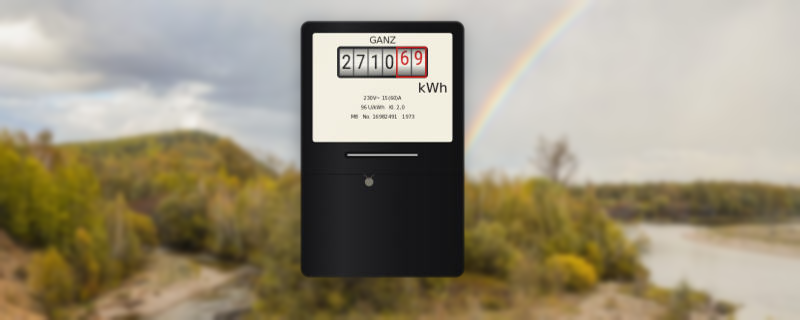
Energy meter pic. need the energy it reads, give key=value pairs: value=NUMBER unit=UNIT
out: value=2710.69 unit=kWh
